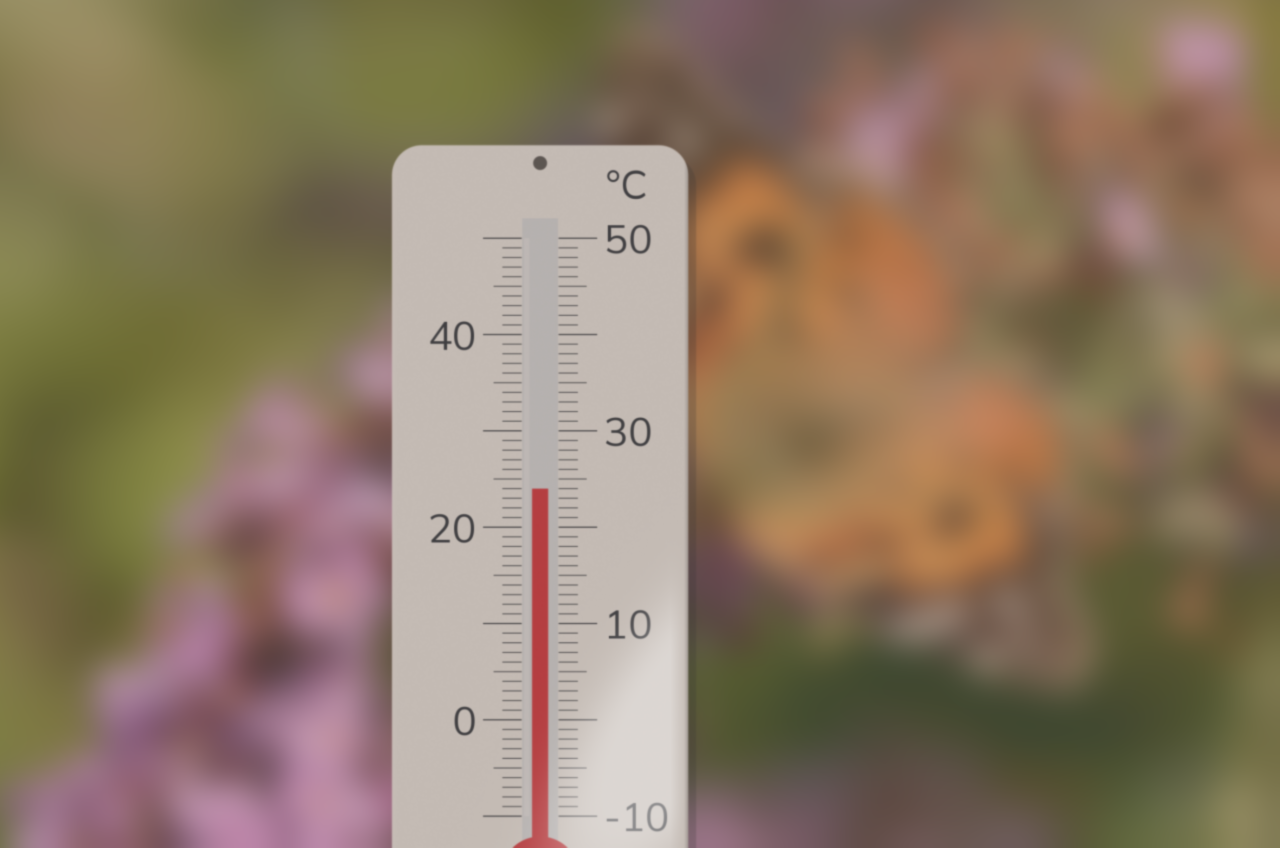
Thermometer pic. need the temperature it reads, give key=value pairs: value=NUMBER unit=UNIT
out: value=24 unit=°C
